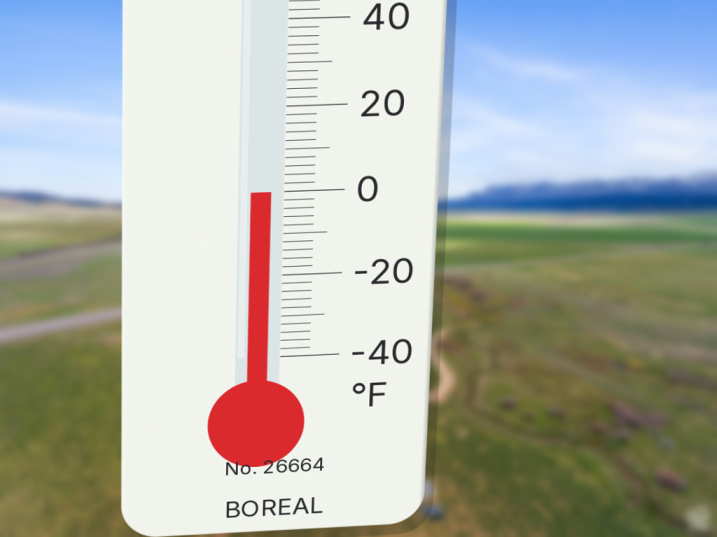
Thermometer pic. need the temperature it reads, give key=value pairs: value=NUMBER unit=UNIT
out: value=0 unit=°F
